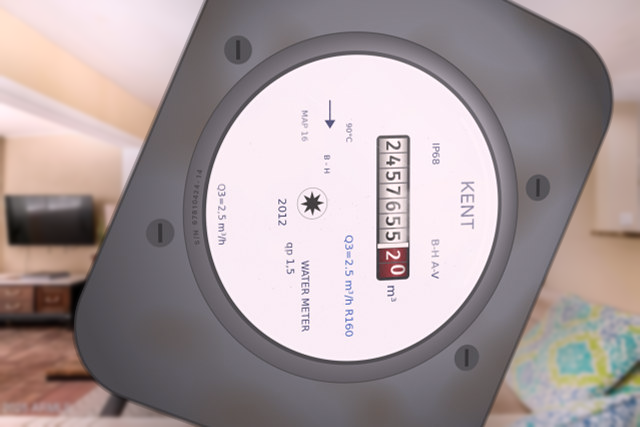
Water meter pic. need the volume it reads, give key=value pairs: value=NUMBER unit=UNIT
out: value=2457655.20 unit=m³
